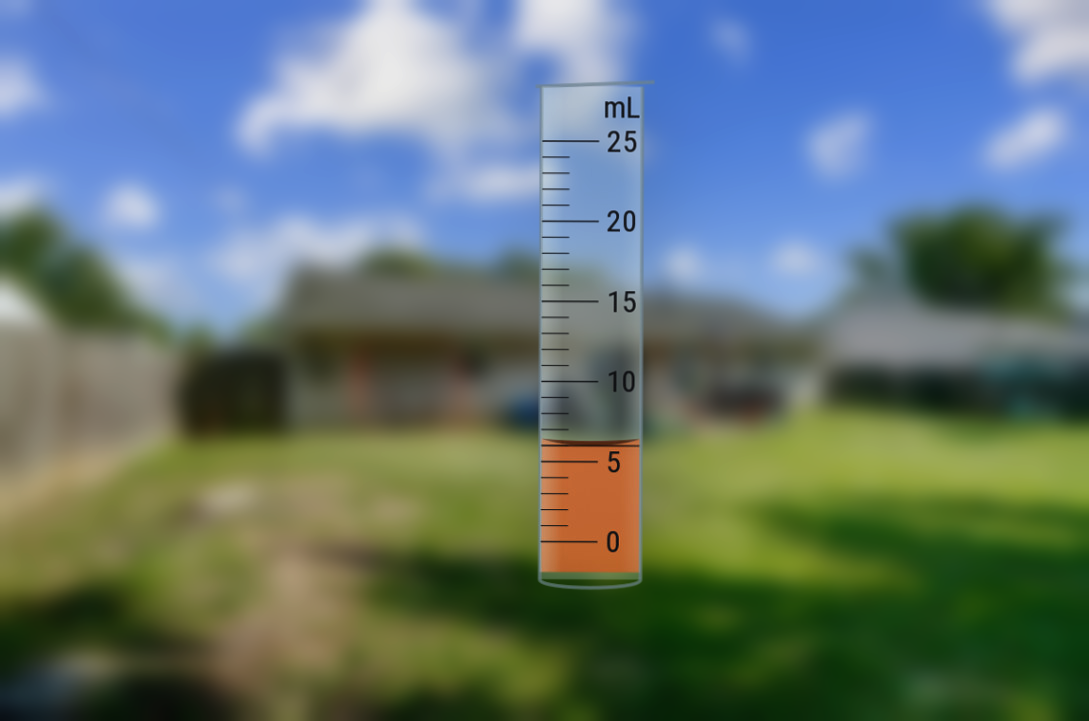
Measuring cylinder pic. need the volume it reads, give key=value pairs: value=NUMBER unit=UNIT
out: value=6 unit=mL
